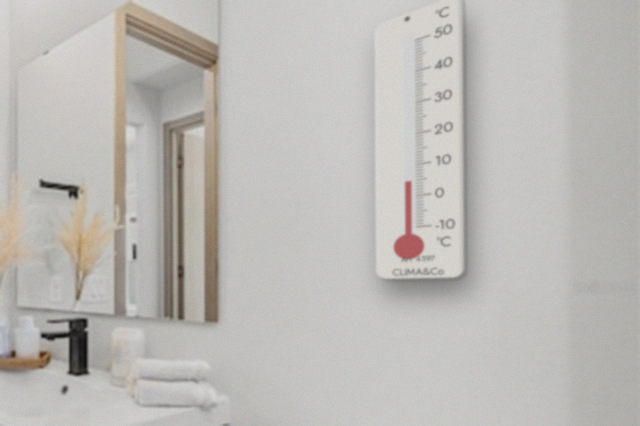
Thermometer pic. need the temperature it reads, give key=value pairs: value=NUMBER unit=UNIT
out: value=5 unit=°C
